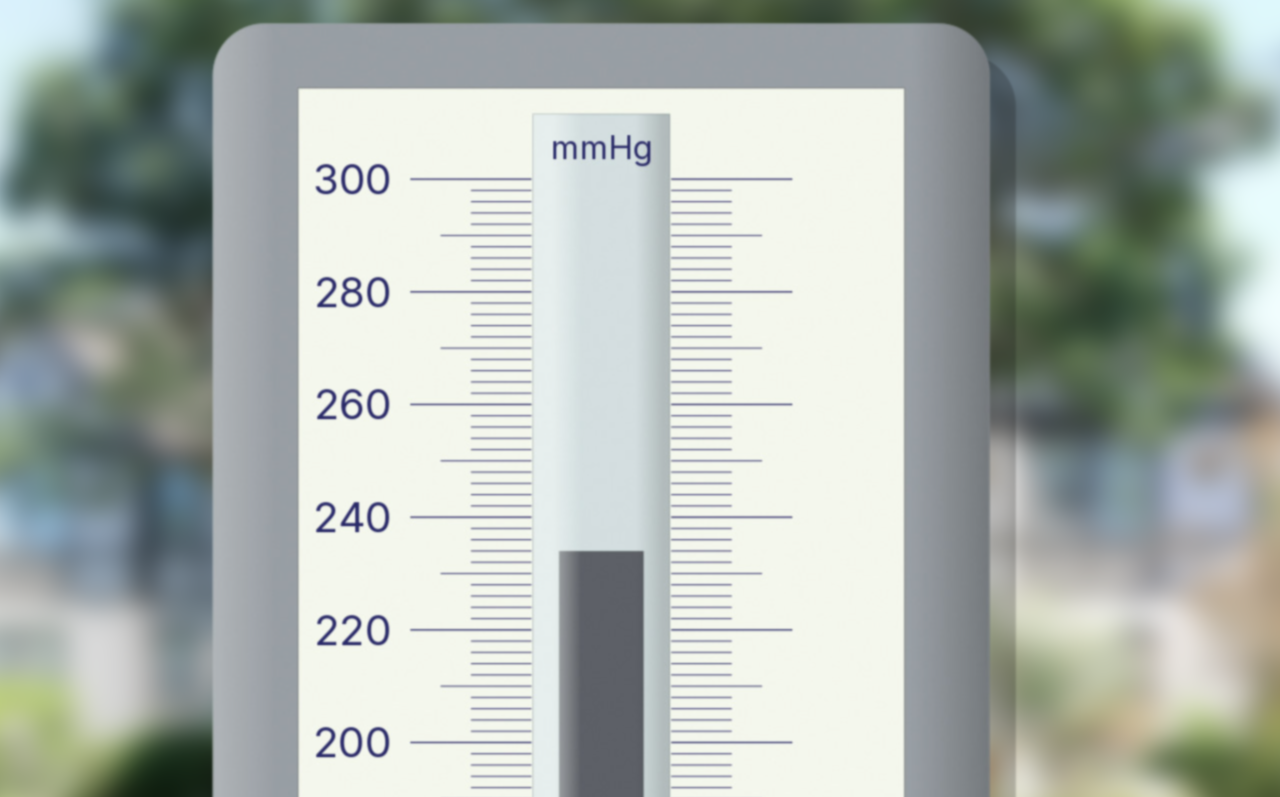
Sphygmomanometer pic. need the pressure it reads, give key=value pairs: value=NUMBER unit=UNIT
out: value=234 unit=mmHg
